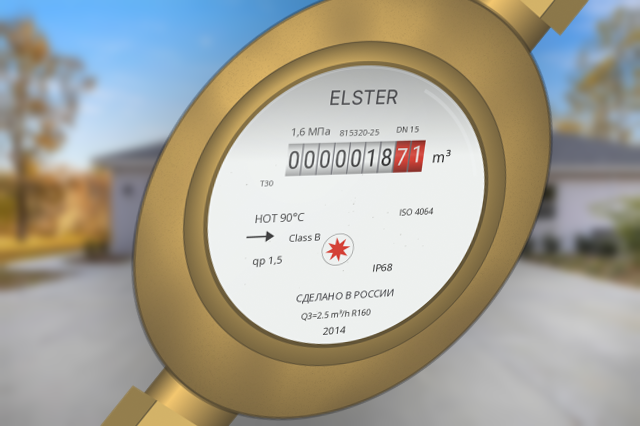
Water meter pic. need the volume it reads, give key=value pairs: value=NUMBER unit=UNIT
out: value=18.71 unit=m³
